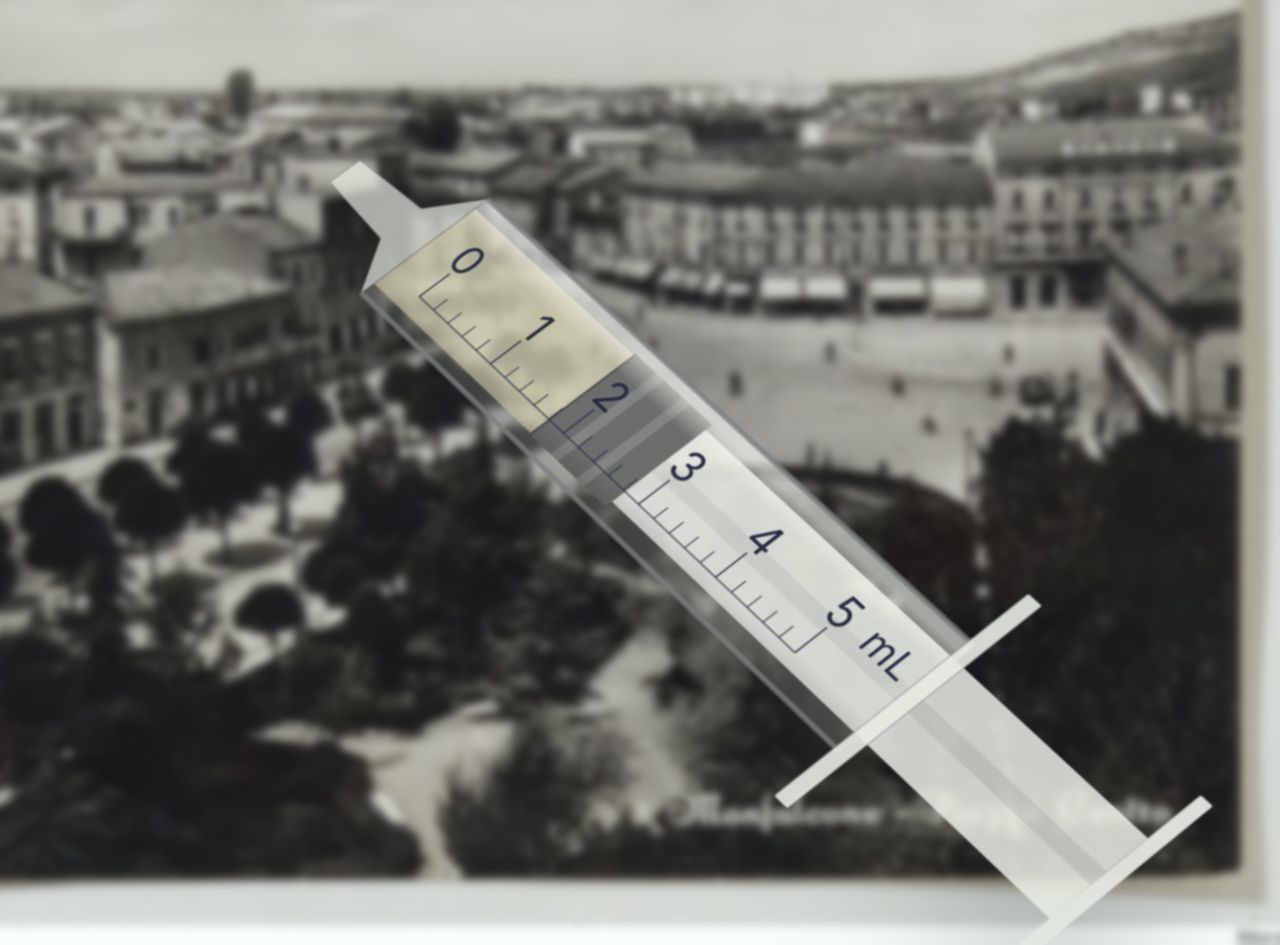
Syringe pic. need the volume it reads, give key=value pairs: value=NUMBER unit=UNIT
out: value=1.8 unit=mL
